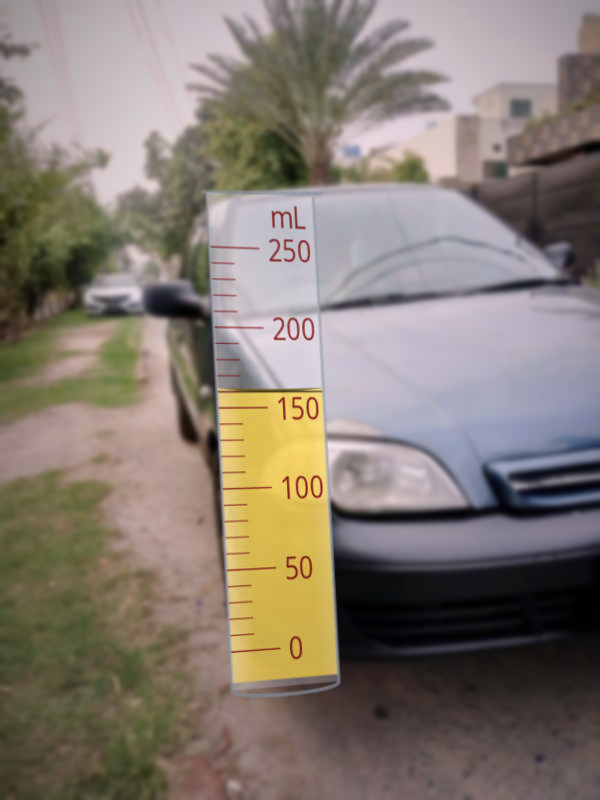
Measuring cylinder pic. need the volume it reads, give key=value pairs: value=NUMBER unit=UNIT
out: value=160 unit=mL
